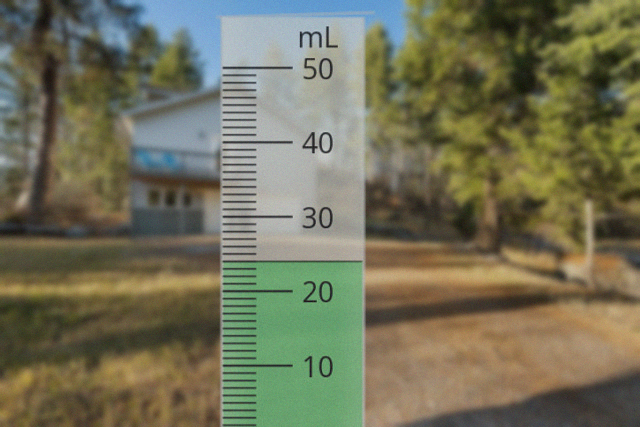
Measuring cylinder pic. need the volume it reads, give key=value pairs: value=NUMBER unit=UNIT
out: value=24 unit=mL
